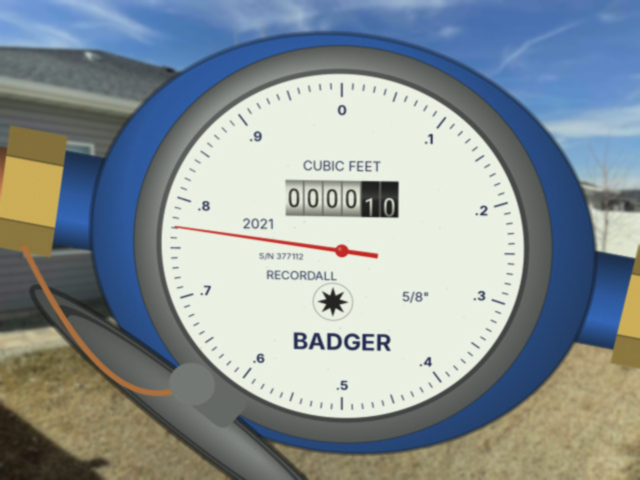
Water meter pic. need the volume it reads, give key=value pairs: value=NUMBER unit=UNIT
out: value=9.77 unit=ft³
